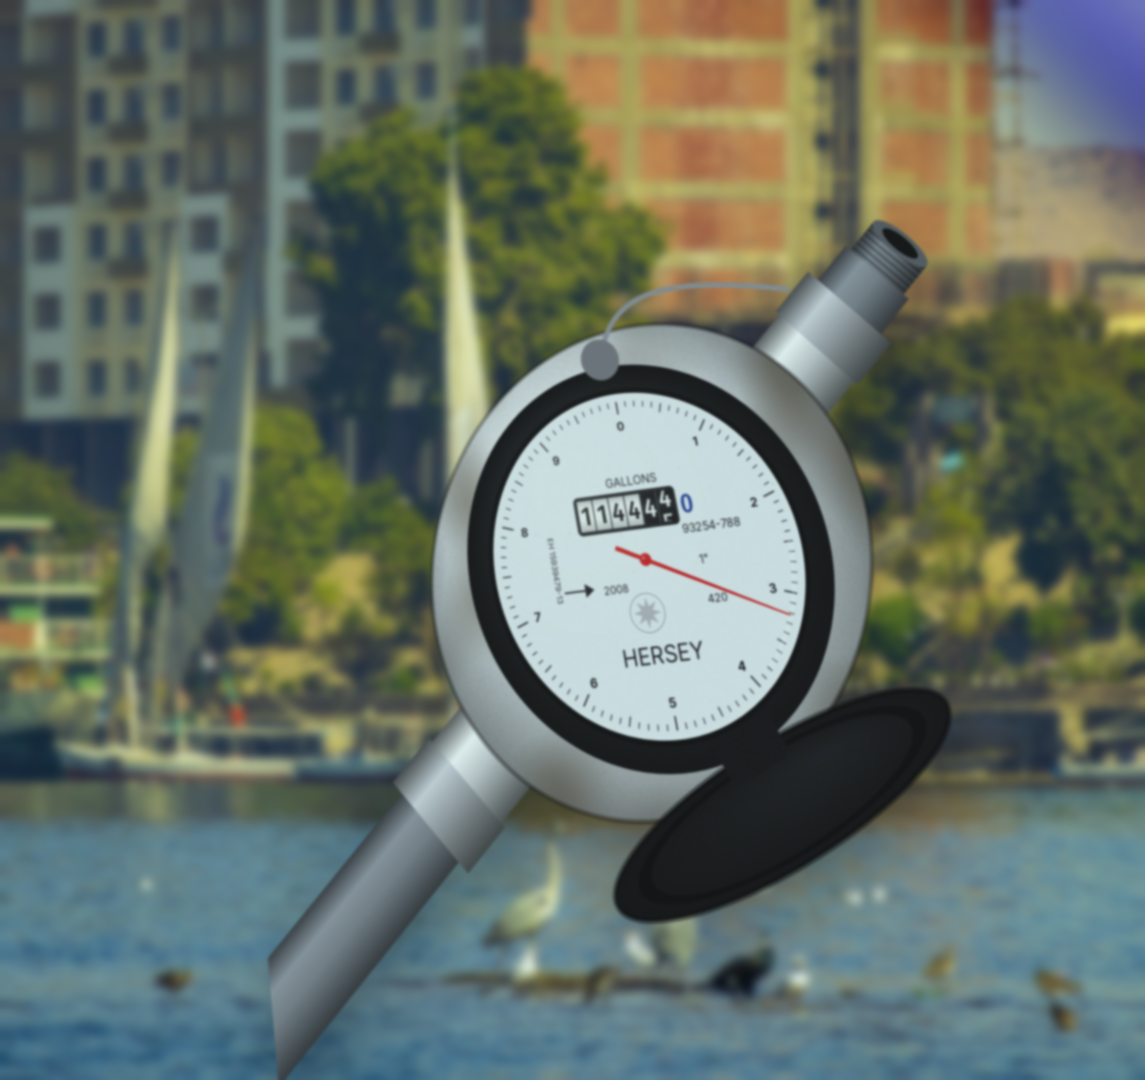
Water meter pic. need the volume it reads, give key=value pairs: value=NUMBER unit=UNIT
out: value=1144443.2 unit=gal
